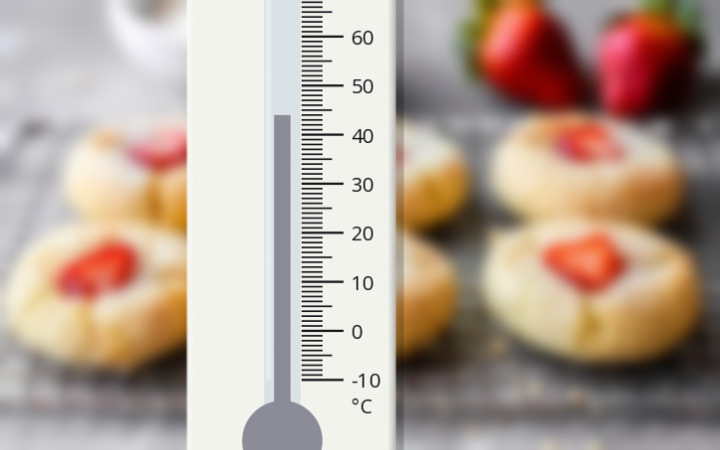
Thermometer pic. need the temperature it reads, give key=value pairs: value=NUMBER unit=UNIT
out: value=44 unit=°C
